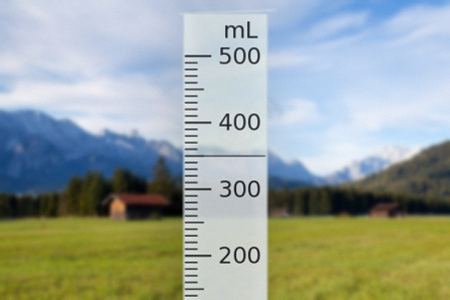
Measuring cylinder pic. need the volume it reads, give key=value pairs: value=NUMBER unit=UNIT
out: value=350 unit=mL
